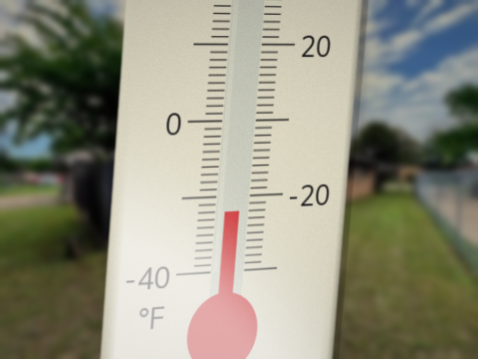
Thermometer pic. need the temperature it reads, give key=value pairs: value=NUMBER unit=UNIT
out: value=-24 unit=°F
